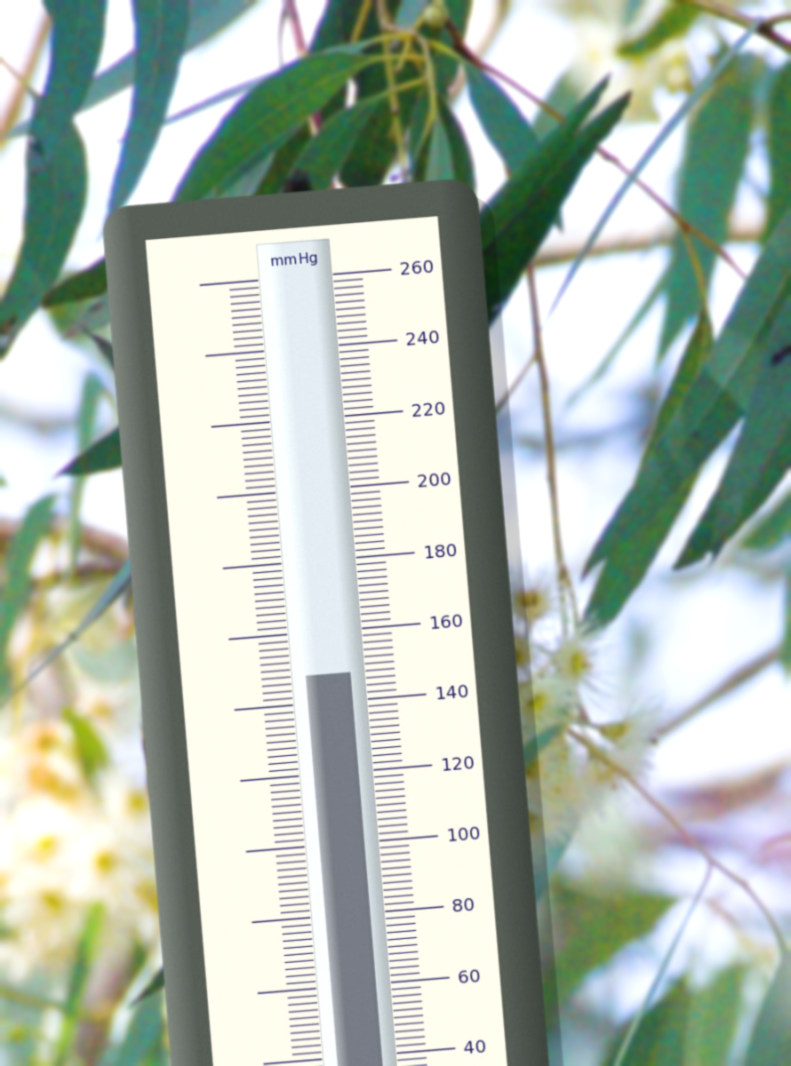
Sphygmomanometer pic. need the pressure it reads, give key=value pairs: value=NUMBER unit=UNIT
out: value=148 unit=mmHg
